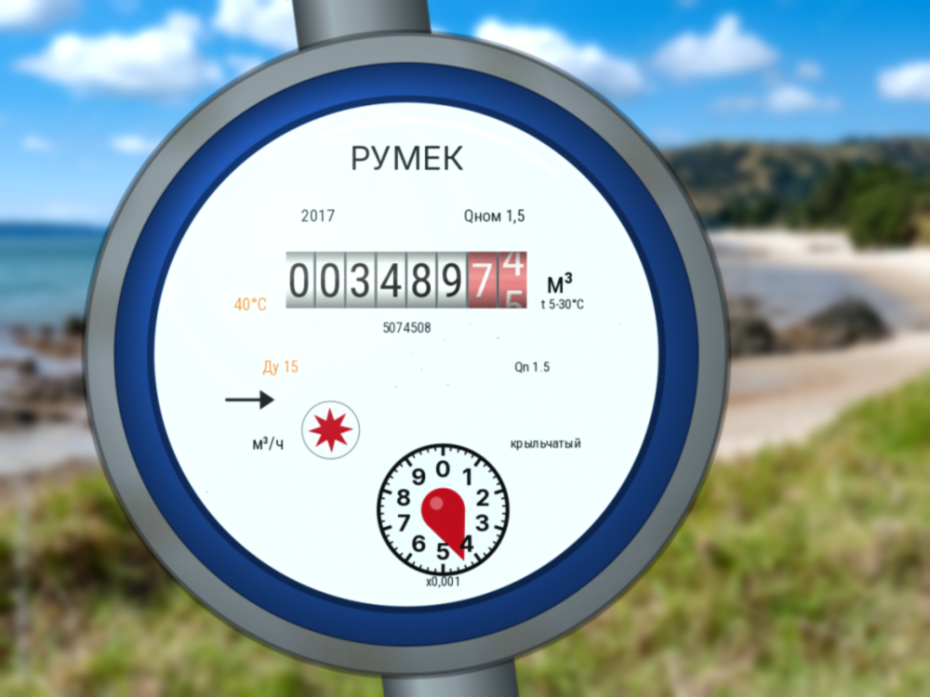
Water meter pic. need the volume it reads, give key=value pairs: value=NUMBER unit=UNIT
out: value=3489.744 unit=m³
